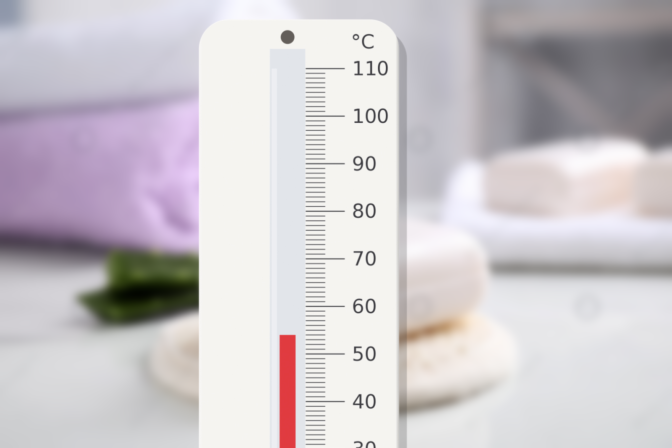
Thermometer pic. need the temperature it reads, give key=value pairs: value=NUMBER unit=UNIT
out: value=54 unit=°C
